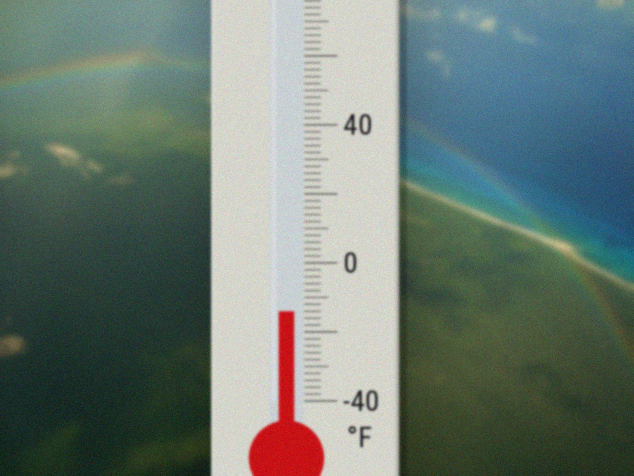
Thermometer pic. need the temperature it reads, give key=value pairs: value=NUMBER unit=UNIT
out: value=-14 unit=°F
